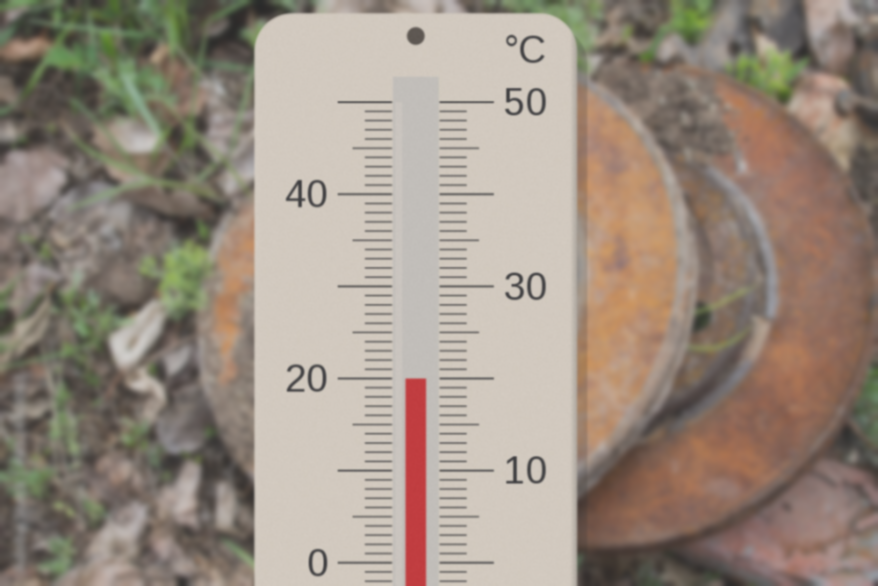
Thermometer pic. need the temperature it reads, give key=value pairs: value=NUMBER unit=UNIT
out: value=20 unit=°C
